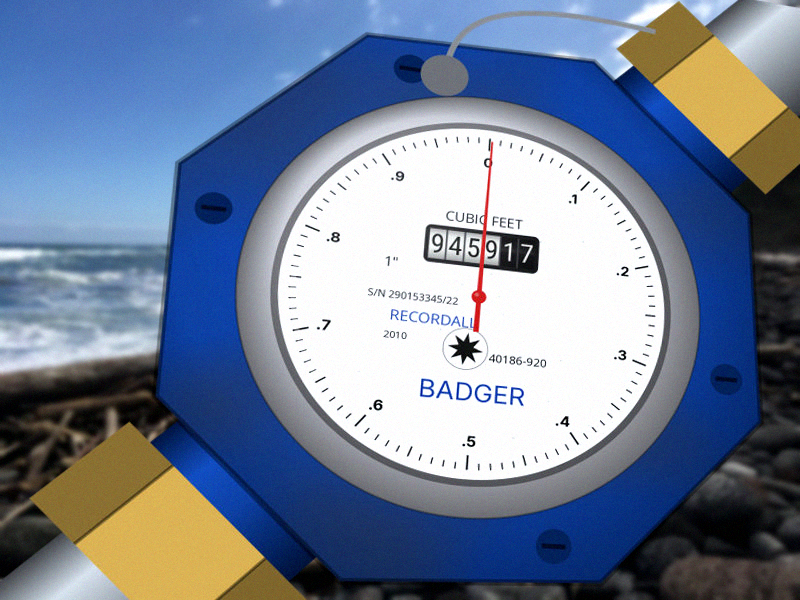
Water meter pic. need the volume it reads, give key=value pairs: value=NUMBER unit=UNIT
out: value=945917.00 unit=ft³
